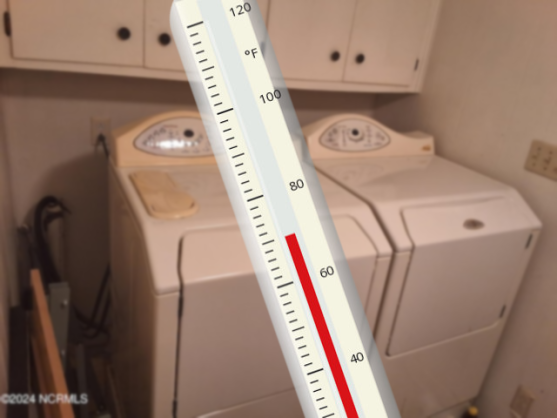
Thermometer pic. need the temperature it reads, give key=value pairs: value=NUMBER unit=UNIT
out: value=70 unit=°F
